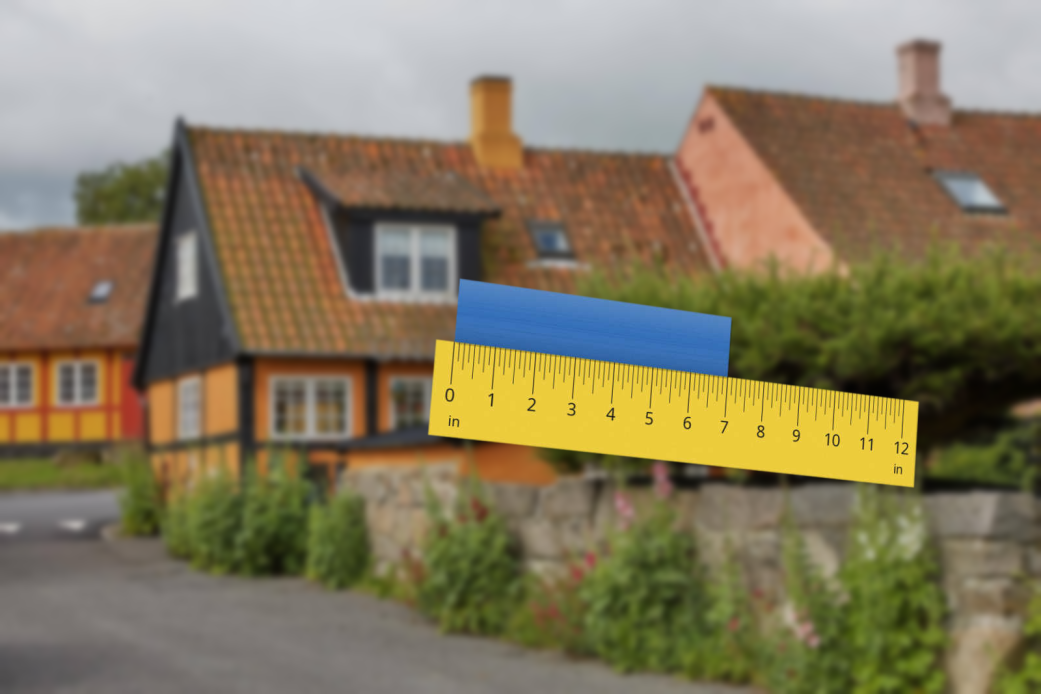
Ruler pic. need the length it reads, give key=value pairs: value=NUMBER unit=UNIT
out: value=7 unit=in
